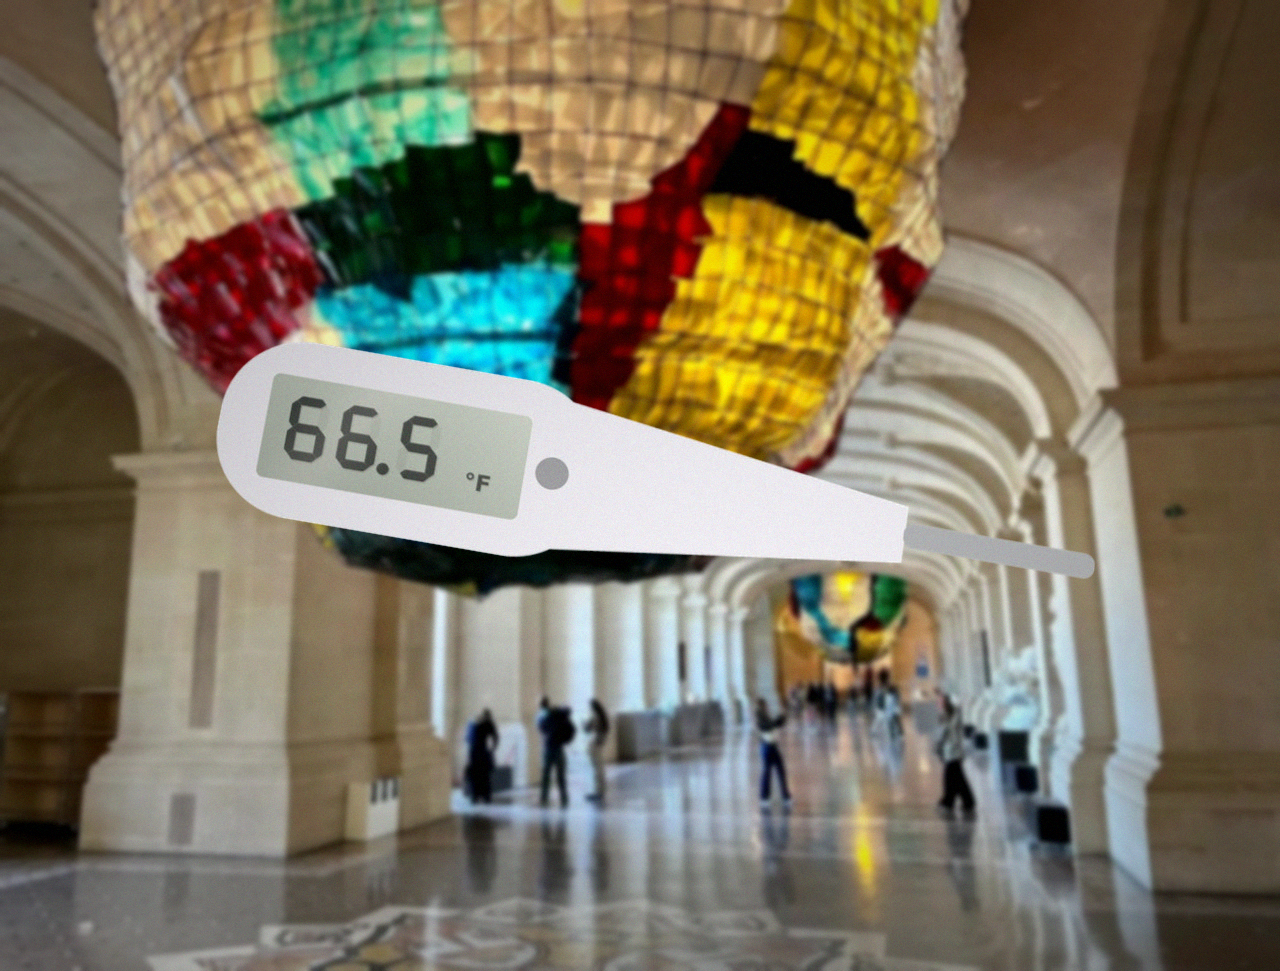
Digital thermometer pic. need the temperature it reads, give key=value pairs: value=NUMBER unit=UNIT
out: value=66.5 unit=°F
